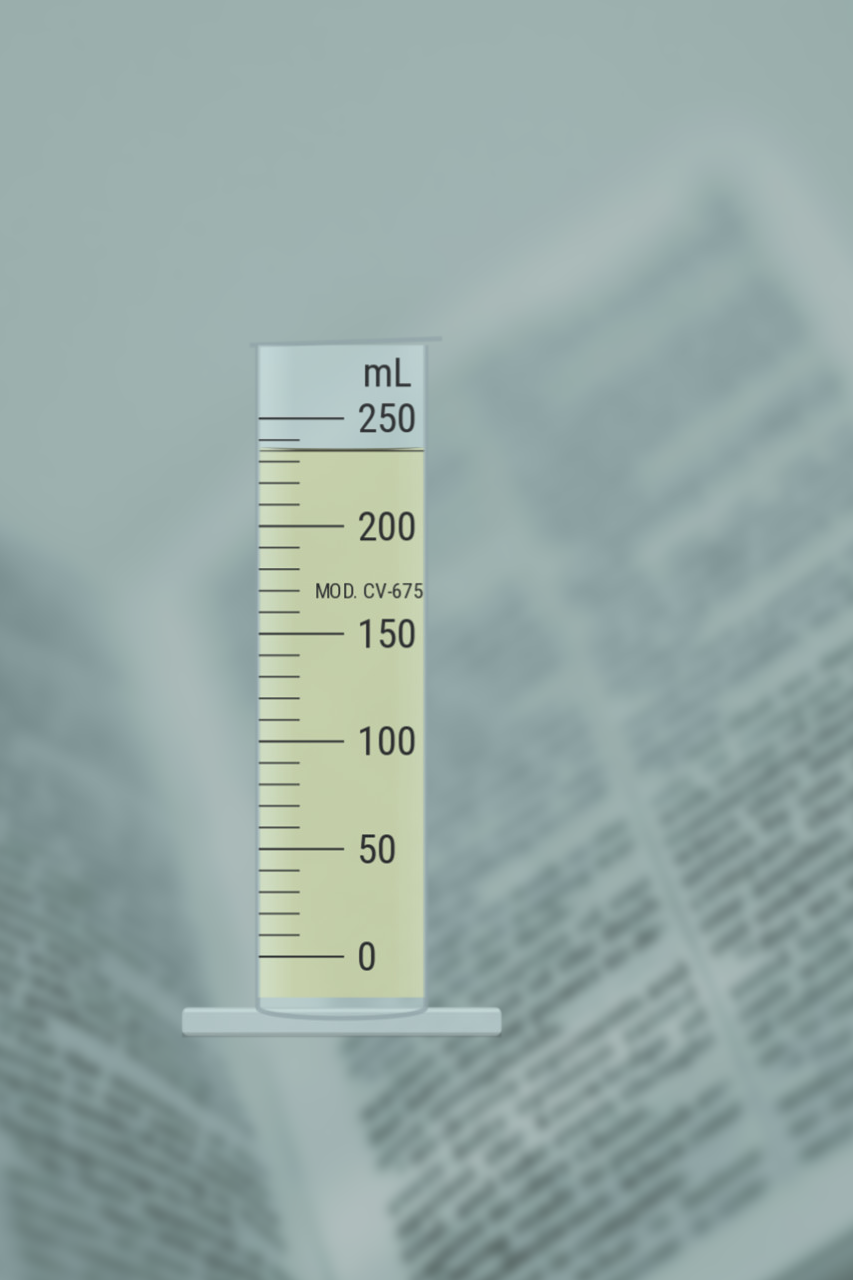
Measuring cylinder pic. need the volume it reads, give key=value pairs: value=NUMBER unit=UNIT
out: value=235 unit=mL
